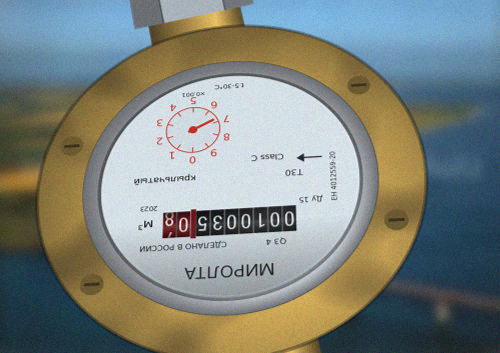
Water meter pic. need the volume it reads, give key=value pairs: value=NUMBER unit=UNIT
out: value=10035.076 unit=m³
